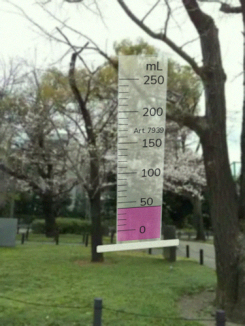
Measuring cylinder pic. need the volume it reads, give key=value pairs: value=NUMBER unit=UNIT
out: value=40 unit=mL
